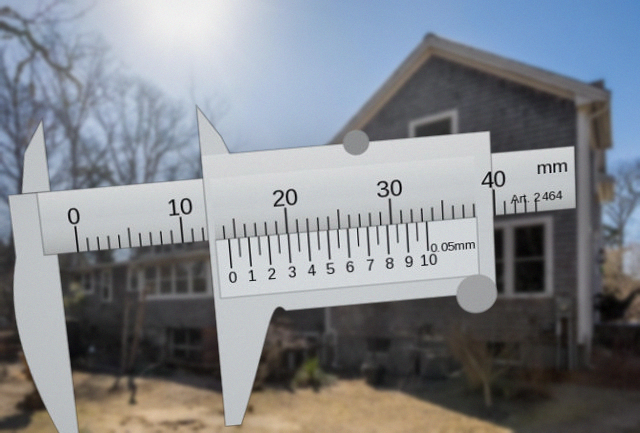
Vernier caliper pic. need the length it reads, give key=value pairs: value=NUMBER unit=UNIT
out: value=14.4 unit=mm
